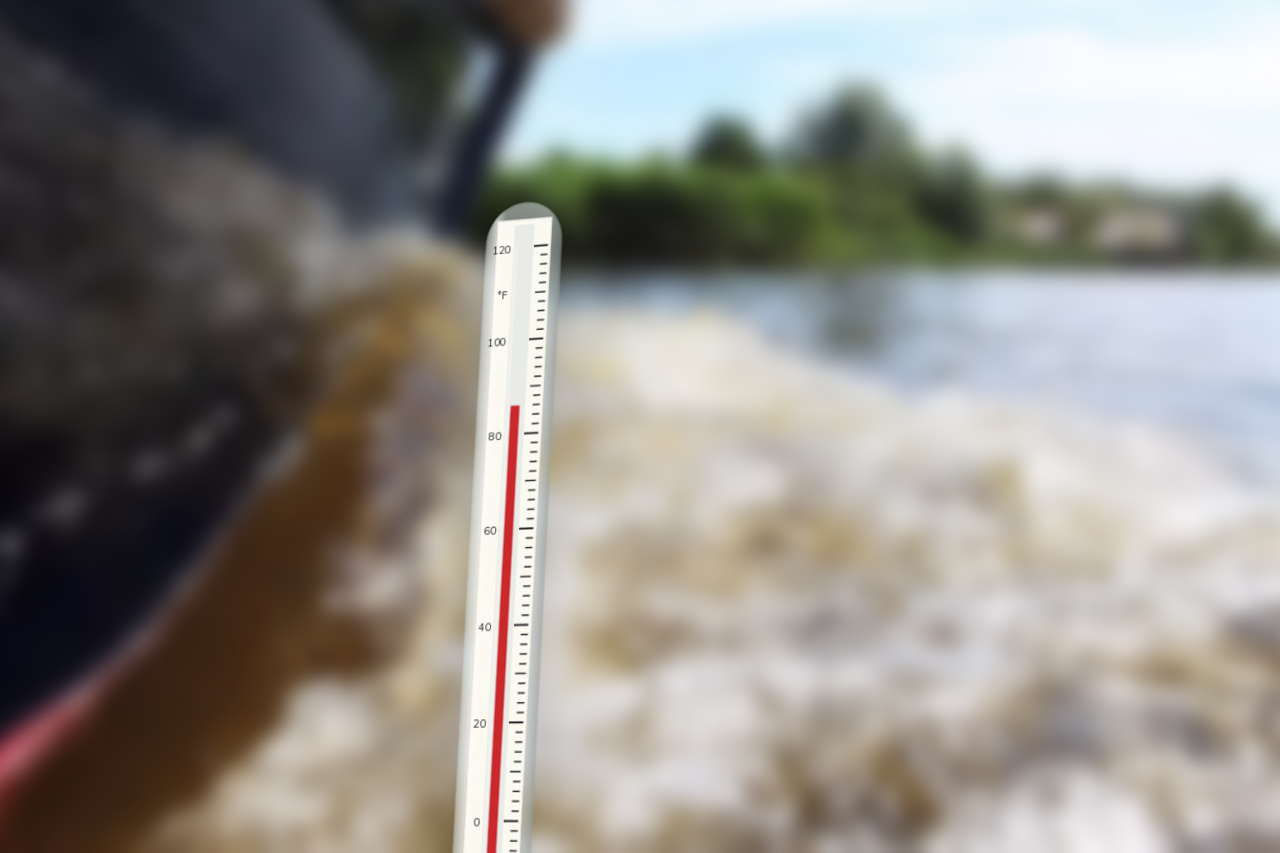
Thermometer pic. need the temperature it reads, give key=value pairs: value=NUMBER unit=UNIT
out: value=86 unit=°F
